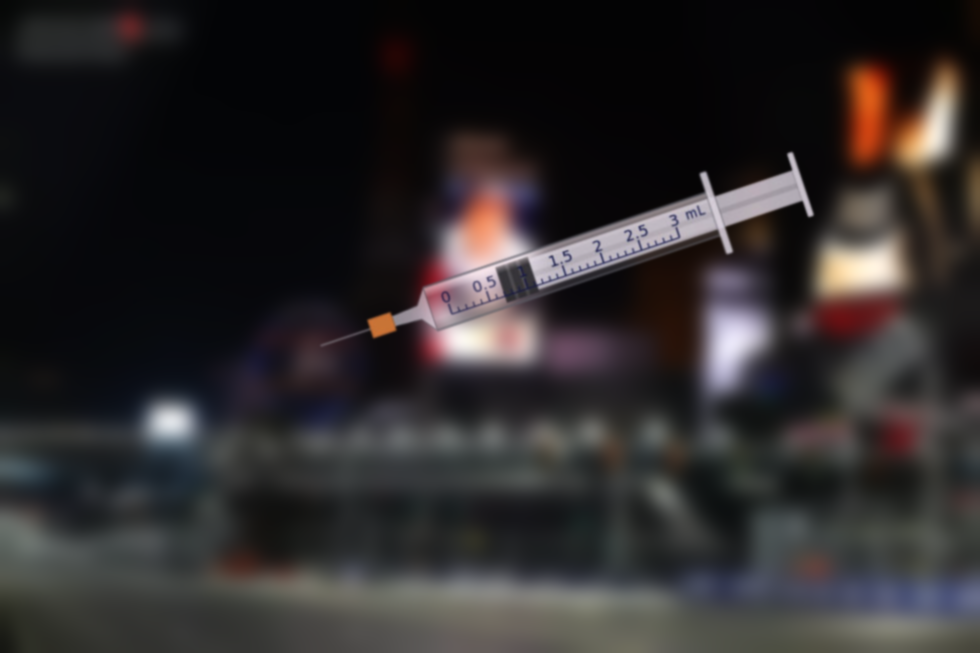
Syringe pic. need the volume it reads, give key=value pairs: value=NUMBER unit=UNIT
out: value=0.7 unit=mL
